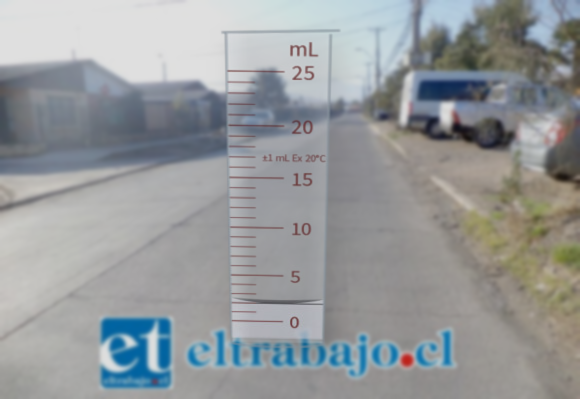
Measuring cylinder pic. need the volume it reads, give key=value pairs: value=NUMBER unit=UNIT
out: value=2 unit=mL
